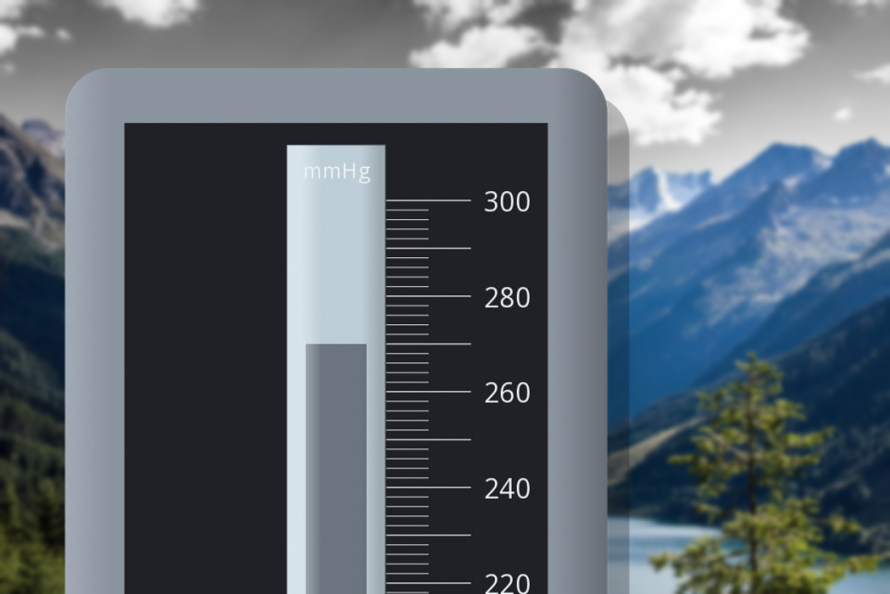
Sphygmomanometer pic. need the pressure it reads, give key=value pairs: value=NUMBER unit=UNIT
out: value=270 unit=mmHg
